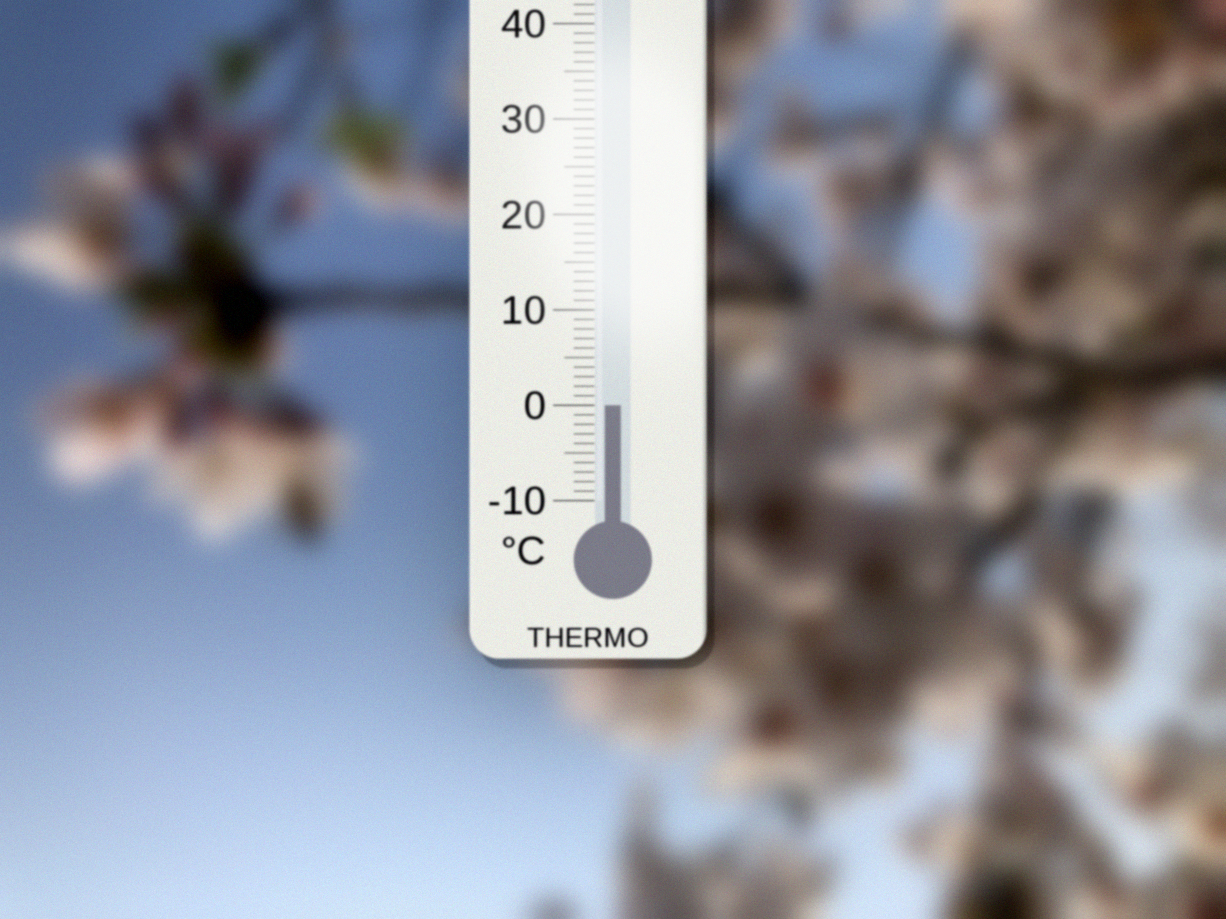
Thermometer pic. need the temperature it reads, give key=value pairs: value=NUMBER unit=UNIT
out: value=0 unit=°C
